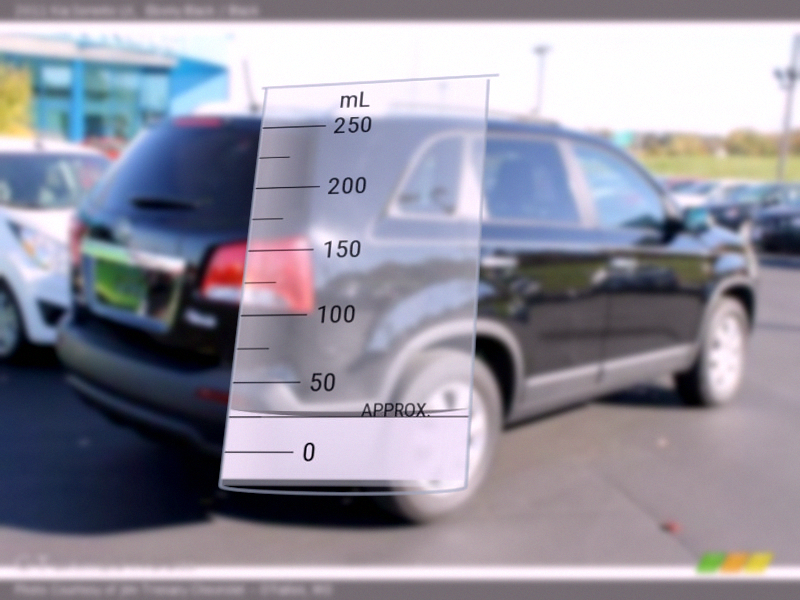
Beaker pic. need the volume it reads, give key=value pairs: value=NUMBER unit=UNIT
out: value=25 unit=mL
